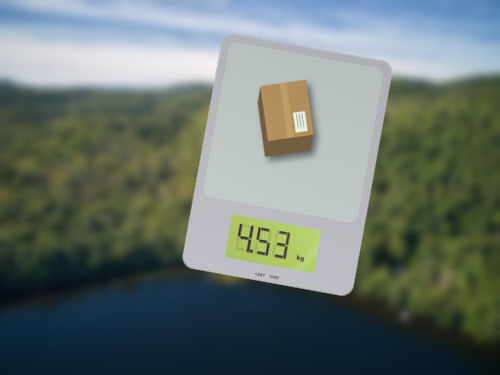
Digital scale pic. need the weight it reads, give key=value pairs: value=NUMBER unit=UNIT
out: value=4.53 unit=kg
